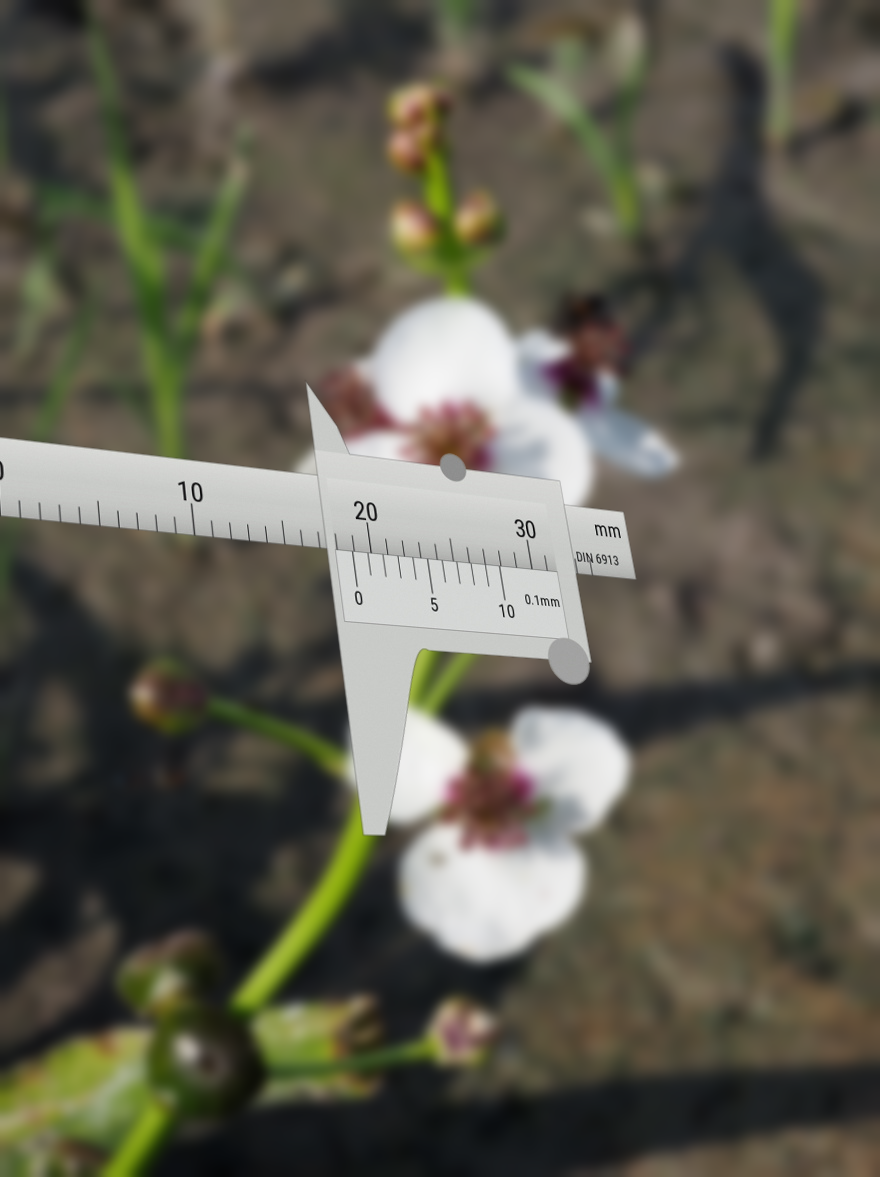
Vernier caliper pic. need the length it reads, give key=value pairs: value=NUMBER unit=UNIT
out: value=18.9 unit=mm
